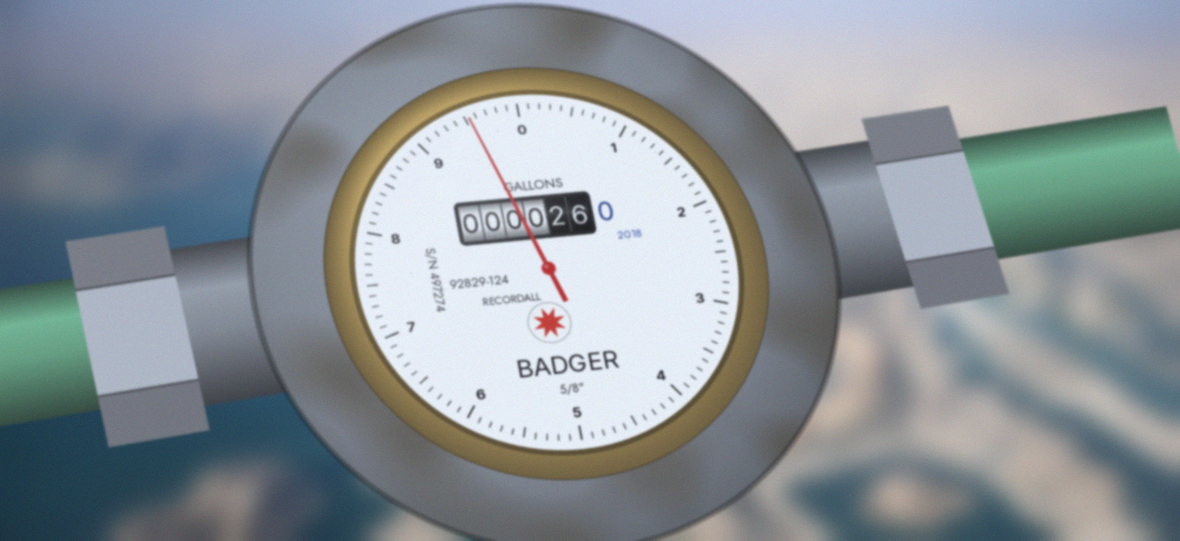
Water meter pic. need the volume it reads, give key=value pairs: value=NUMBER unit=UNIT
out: value=259.5 unit=gal
